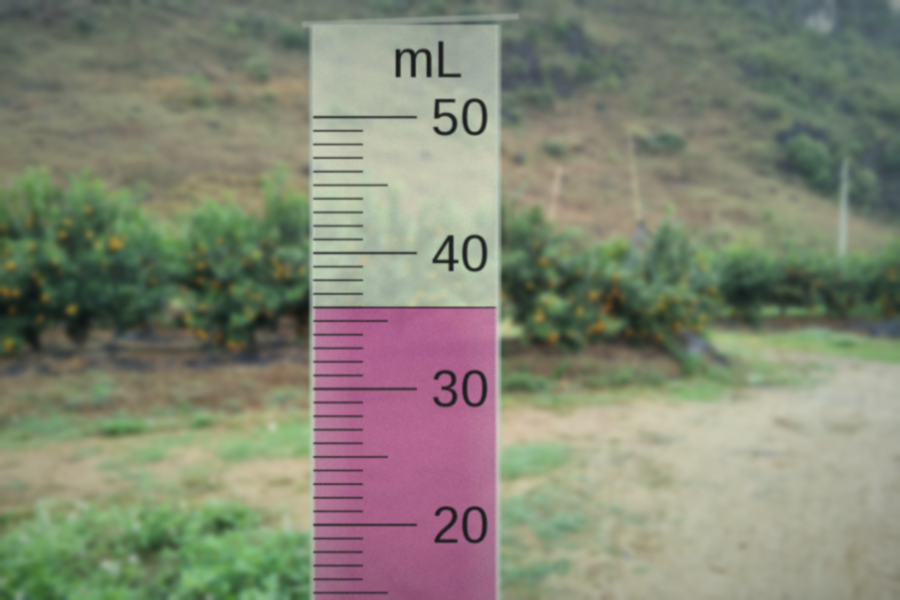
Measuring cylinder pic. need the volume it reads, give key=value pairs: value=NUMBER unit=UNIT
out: value=36 unit=mL
